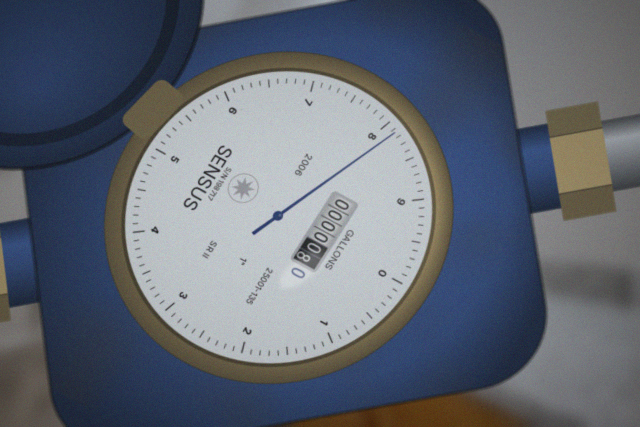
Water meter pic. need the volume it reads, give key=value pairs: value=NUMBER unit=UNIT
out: value=78.1 unit=gal
